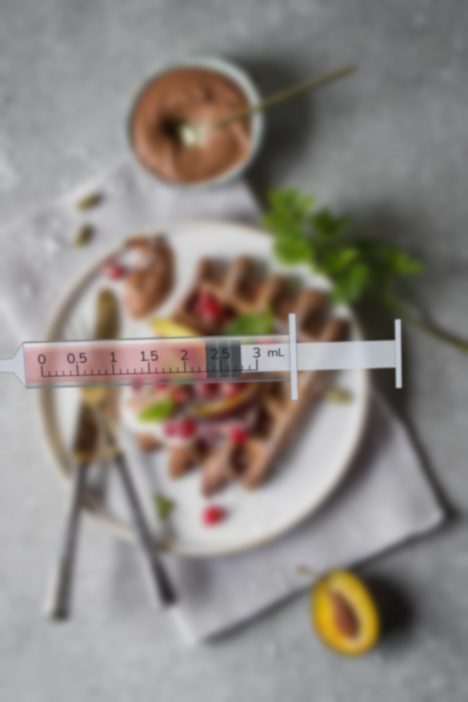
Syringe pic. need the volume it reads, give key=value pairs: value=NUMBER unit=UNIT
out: value=2.3 unit=mL
